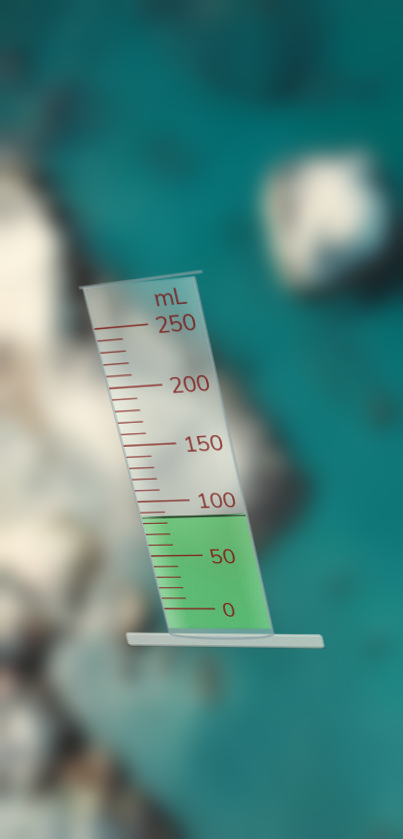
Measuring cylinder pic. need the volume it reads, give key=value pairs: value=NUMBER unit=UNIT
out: value=85 unit=mL
